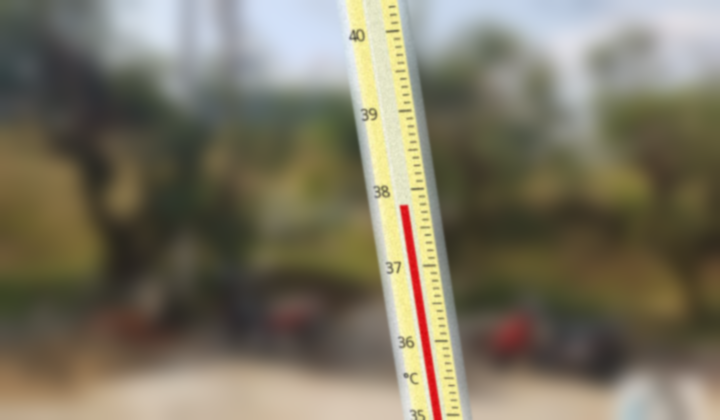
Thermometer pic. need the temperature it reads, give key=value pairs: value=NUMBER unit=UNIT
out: value=37.8 unit=°C
